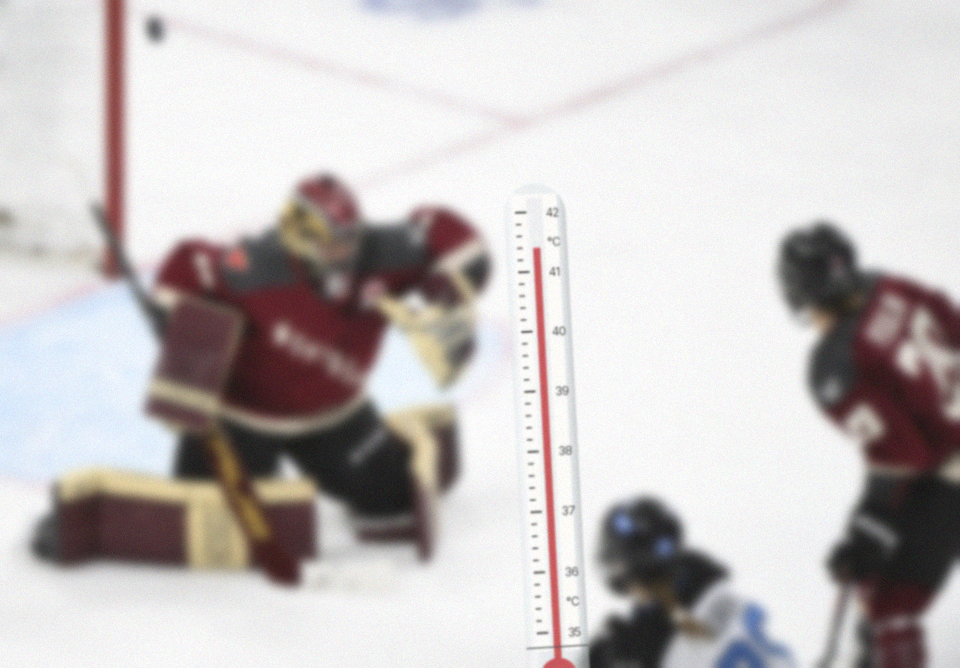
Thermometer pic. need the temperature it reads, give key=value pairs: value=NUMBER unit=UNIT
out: value=41.4 unit=°C
